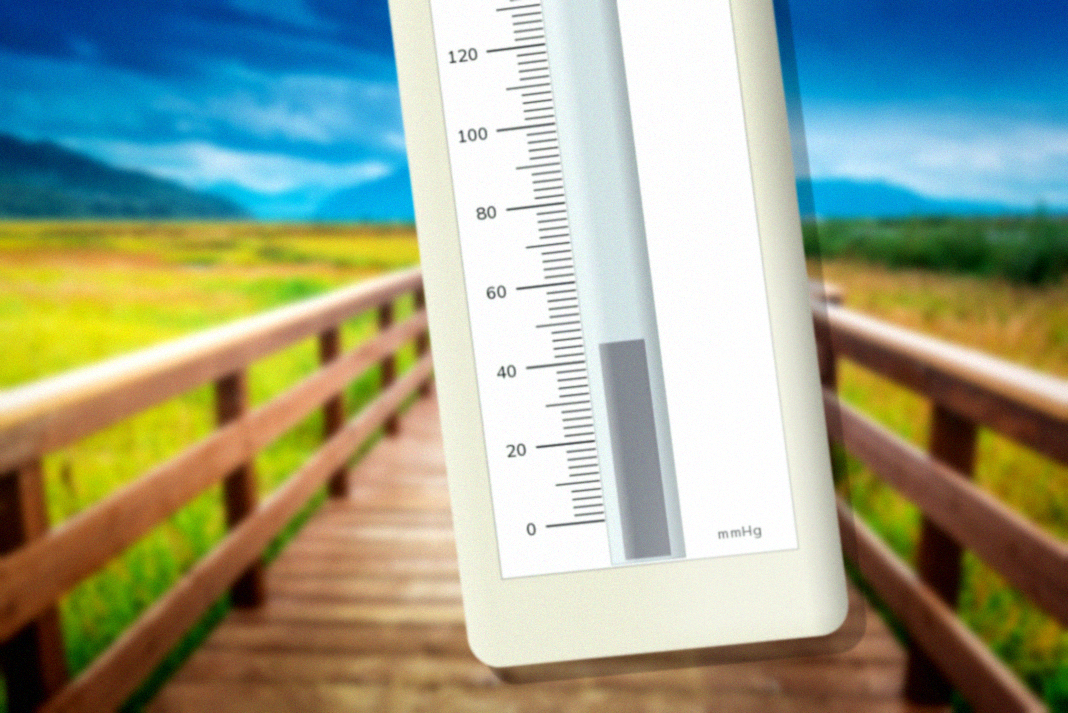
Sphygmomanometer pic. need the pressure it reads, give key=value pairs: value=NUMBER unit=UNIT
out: value=44 unit=mmHg
